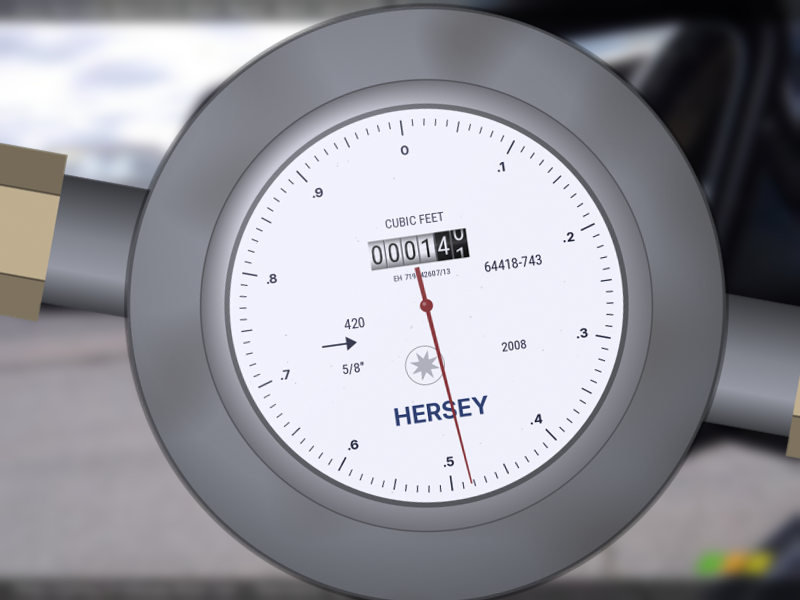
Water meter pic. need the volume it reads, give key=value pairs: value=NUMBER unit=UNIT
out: value=140.48 unit=ft³
